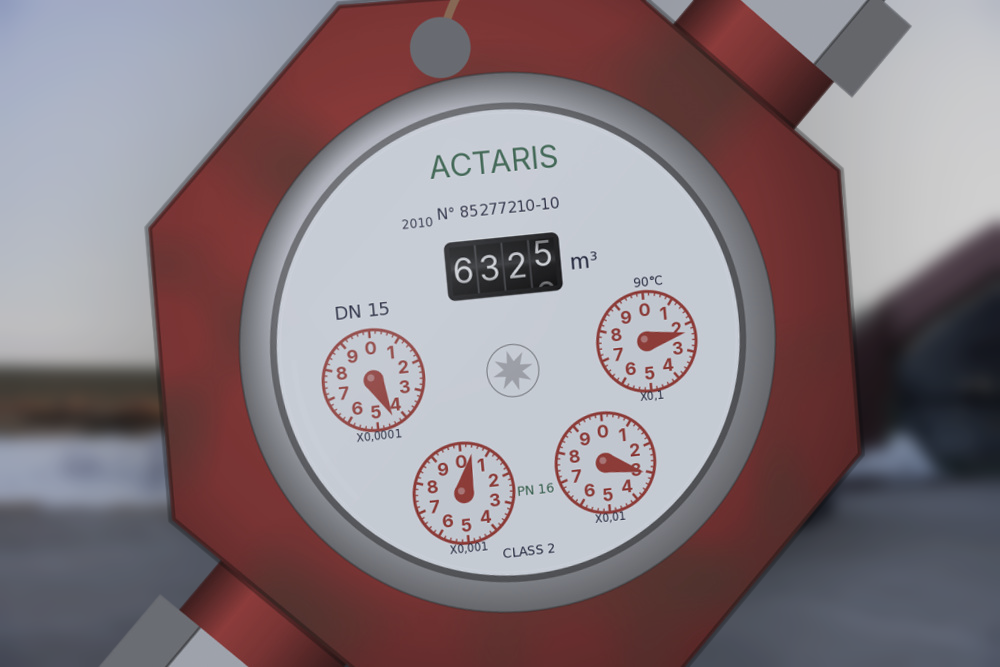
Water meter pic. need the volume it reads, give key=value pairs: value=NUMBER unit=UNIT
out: value=6325.2304 unit=m³
